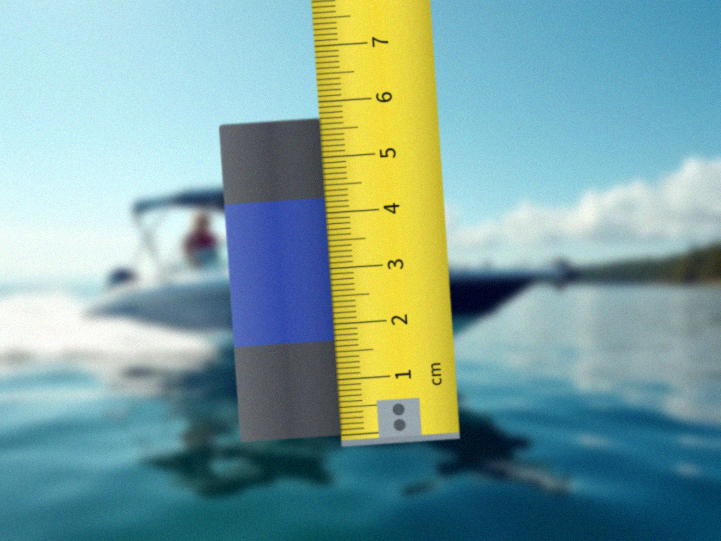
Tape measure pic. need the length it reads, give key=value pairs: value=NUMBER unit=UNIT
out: value=5.7 unit=cm
